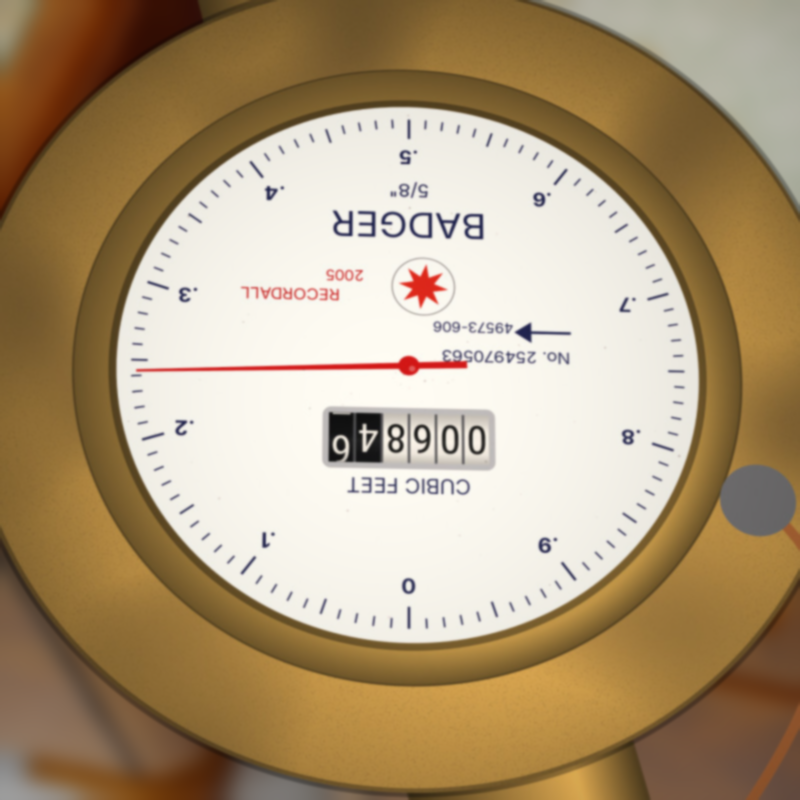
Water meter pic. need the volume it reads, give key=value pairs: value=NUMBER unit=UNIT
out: value=6846.24 unit=ft³
